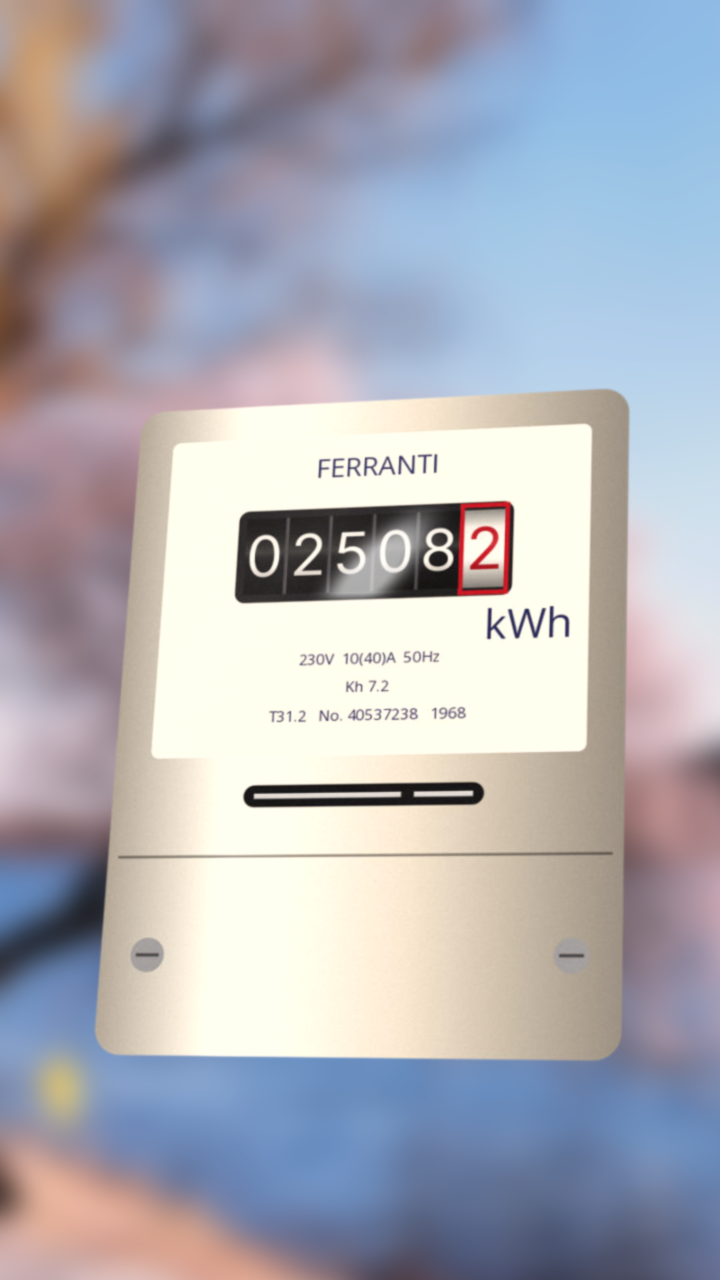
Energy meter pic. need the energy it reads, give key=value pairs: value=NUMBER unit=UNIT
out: value=2508.2 unit=kWh
